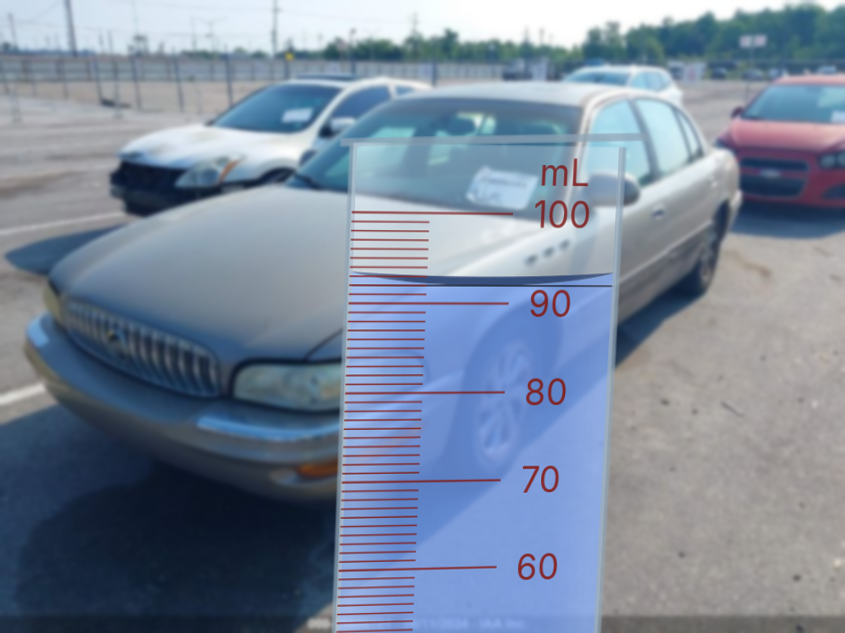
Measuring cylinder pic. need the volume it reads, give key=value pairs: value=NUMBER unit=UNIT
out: value=92 unit=mL
